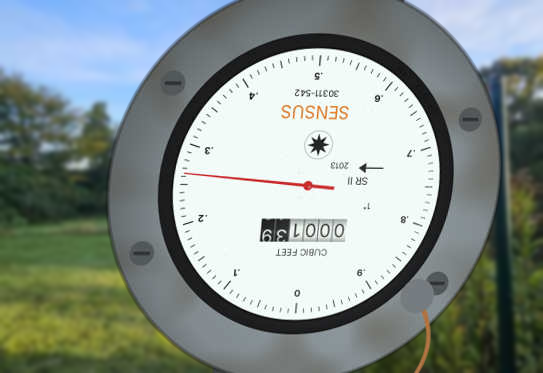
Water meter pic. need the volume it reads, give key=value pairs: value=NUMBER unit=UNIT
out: value=139.26 unit=ft³
